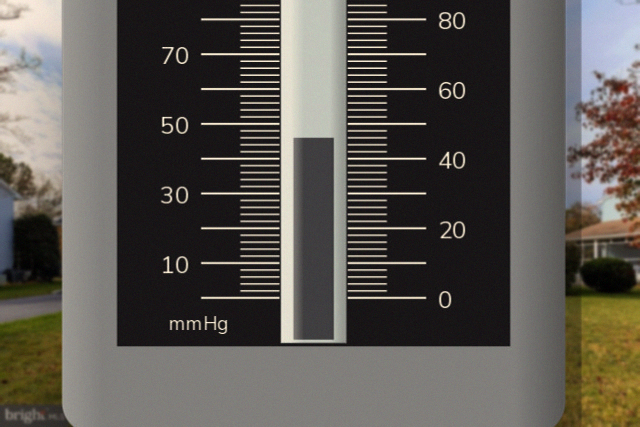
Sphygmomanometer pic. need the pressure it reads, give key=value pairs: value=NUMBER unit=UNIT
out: value=46 unit=mmHg
